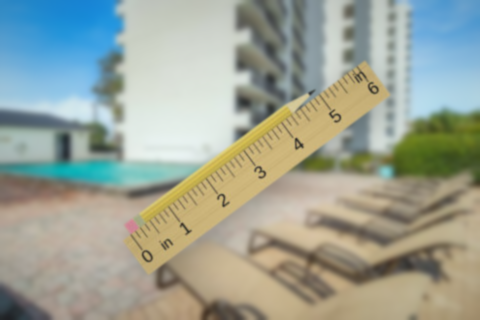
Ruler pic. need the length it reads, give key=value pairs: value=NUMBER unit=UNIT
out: value=5 unit=in
